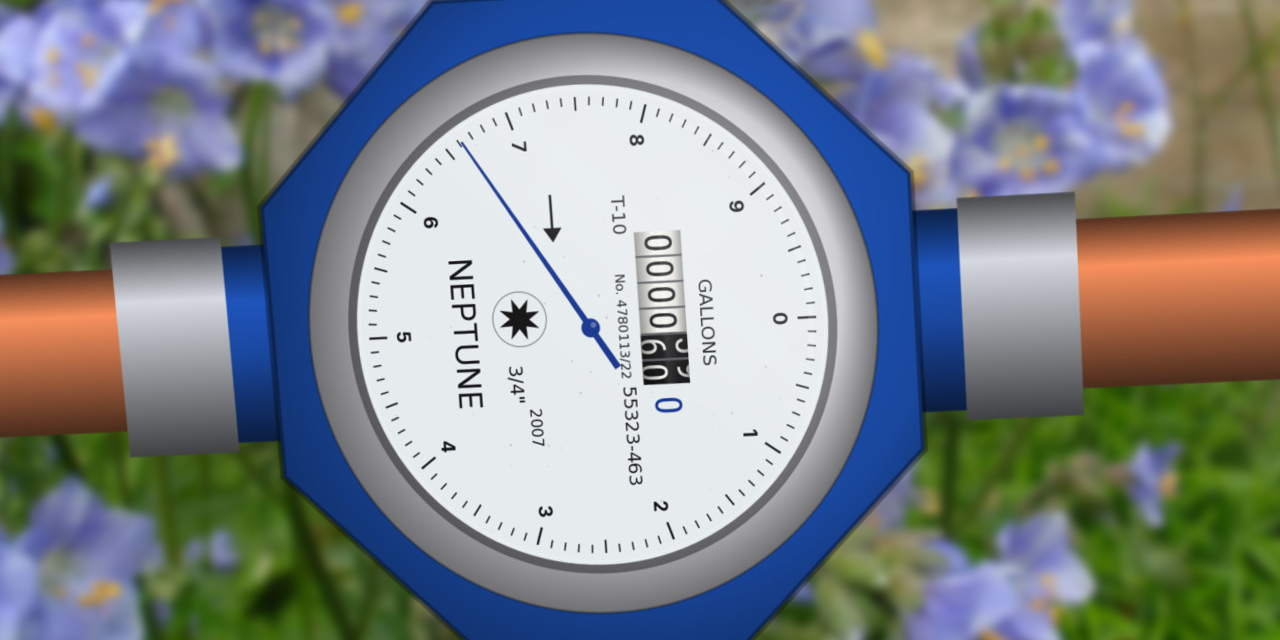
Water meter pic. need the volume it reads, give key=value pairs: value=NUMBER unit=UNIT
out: value=596.6 unit=gal
